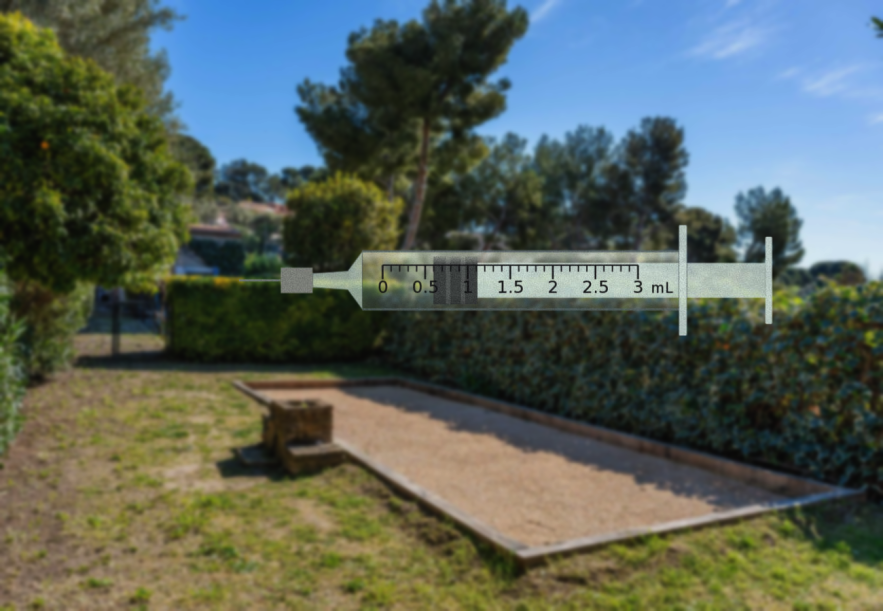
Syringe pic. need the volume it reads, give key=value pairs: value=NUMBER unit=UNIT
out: value=0.6 unit=mL
